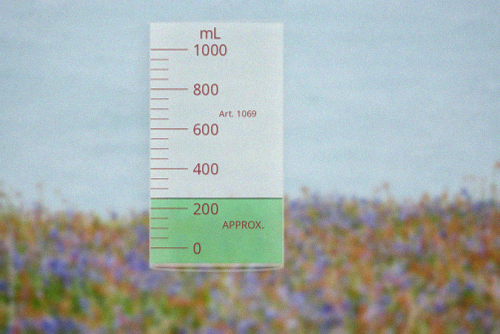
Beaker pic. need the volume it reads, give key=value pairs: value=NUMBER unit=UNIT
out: value=250 unit=mL
